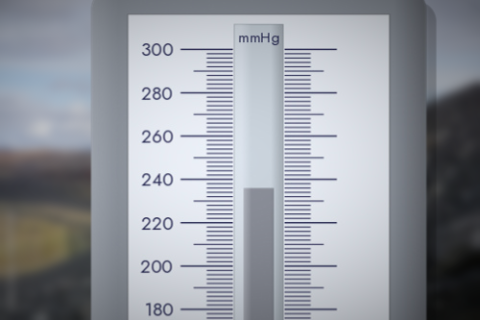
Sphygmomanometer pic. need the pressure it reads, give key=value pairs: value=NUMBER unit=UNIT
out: value=236 unit=mmHg
